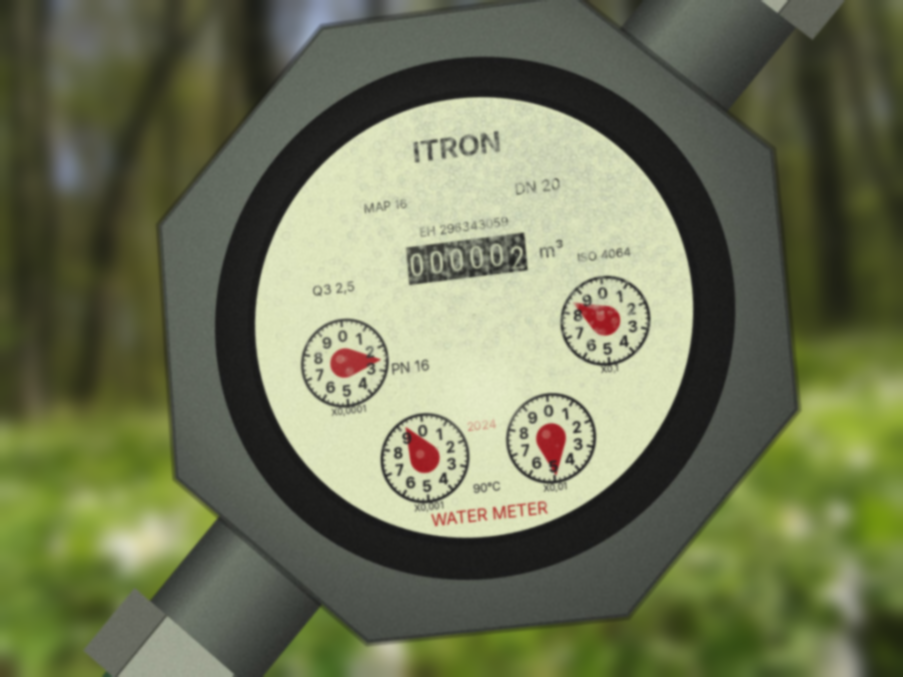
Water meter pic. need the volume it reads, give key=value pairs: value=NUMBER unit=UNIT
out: value=1.8492 unit=m³
